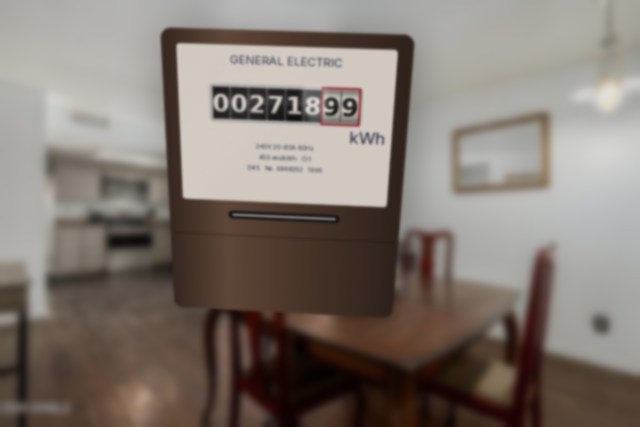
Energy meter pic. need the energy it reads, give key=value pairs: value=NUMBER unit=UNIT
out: value=2718.99 unit=kWh
